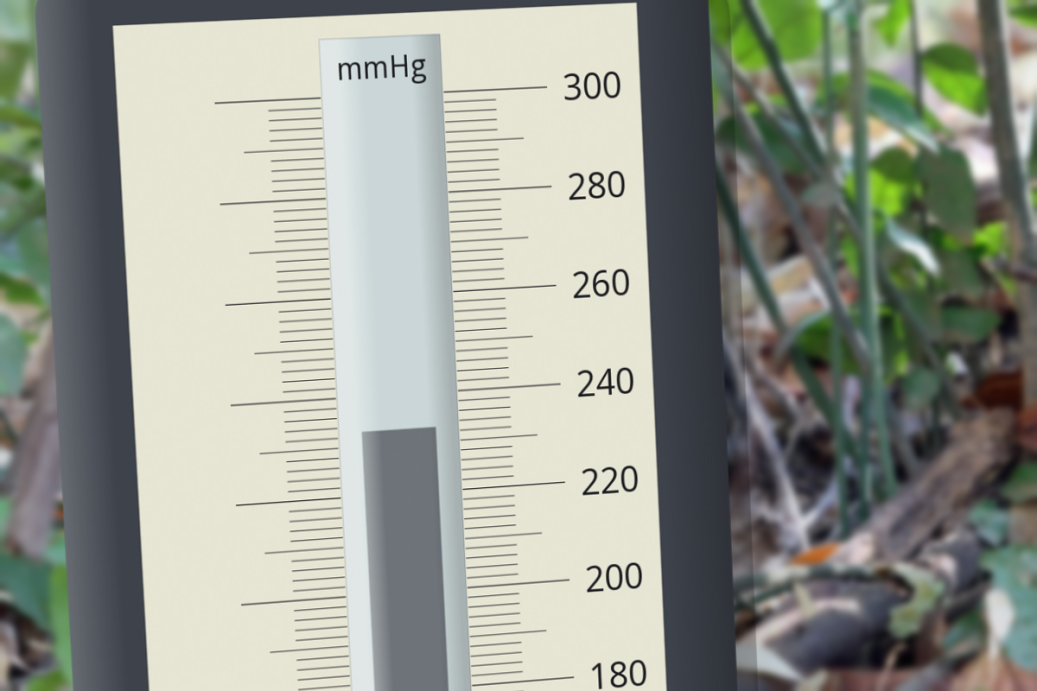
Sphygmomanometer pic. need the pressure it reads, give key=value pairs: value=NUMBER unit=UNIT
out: value=233 unit=mmHg
